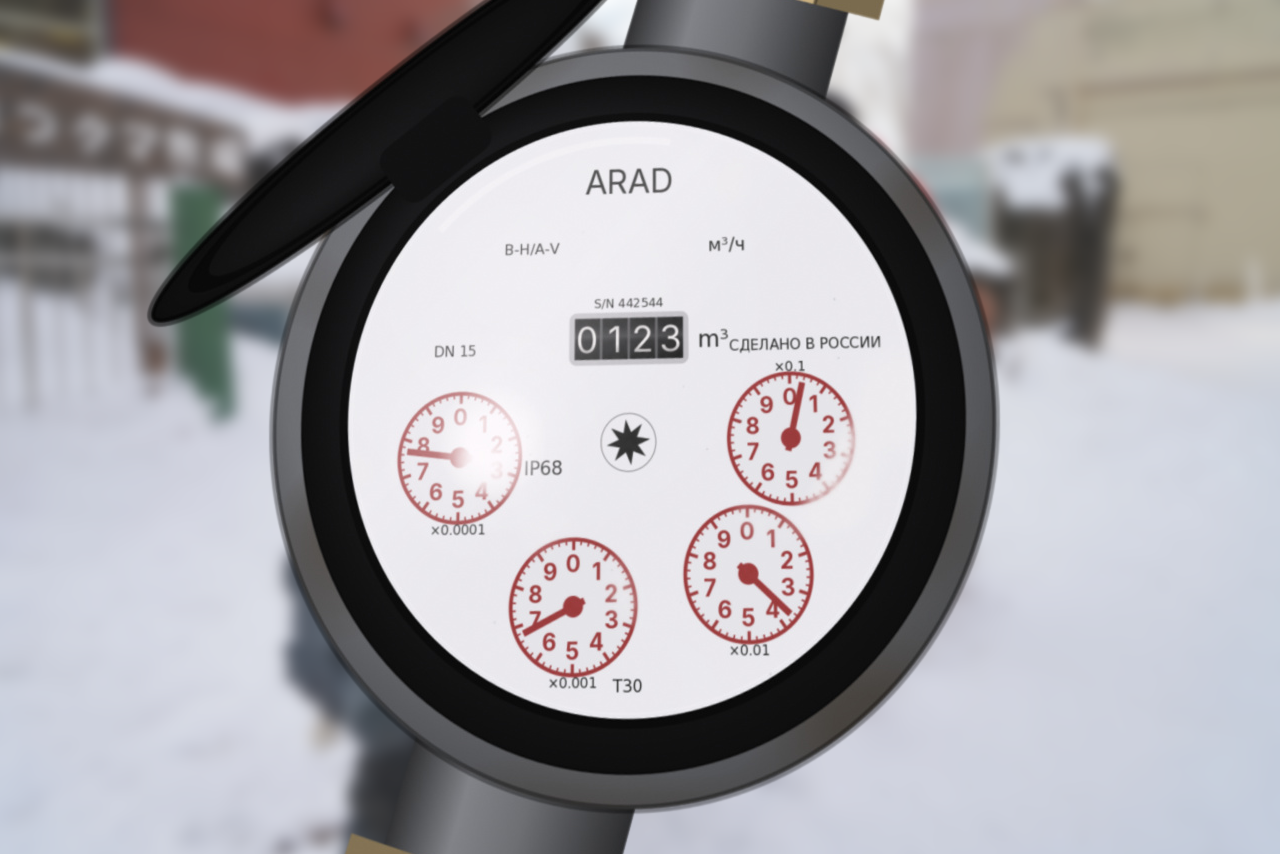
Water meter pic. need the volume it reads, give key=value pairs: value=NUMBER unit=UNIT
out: value=123.0367 unit=m³
